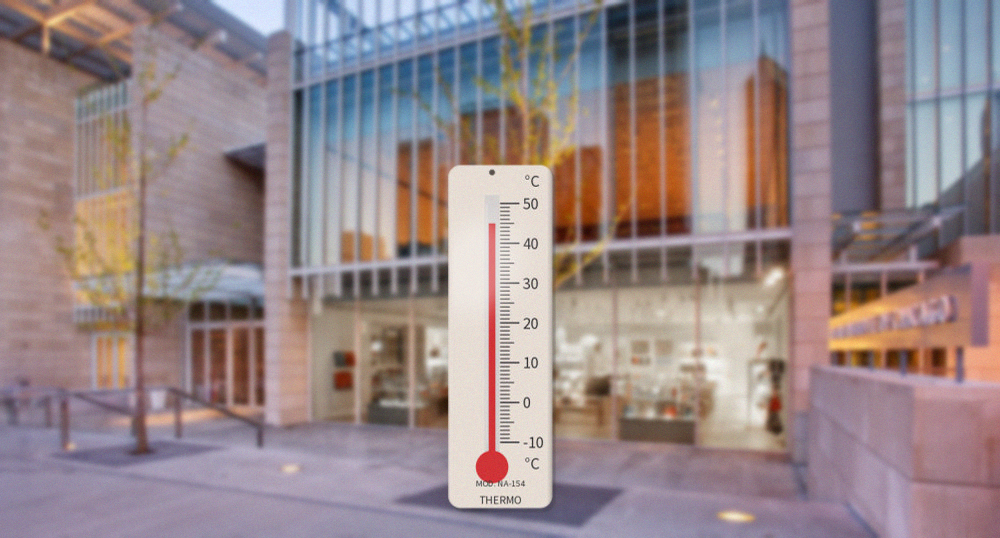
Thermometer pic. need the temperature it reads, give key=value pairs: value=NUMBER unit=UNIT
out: value=45 unit=°C
